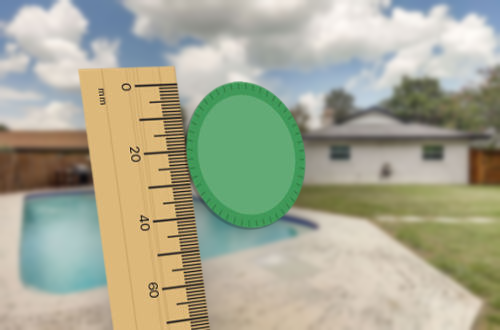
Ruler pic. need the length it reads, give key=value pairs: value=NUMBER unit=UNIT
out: value=45 unit=mm
